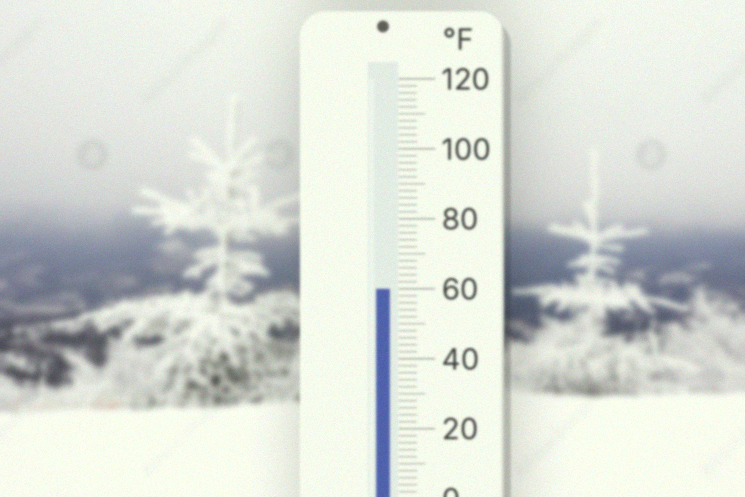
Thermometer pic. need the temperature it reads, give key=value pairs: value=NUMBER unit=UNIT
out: value=60 unit=°F
